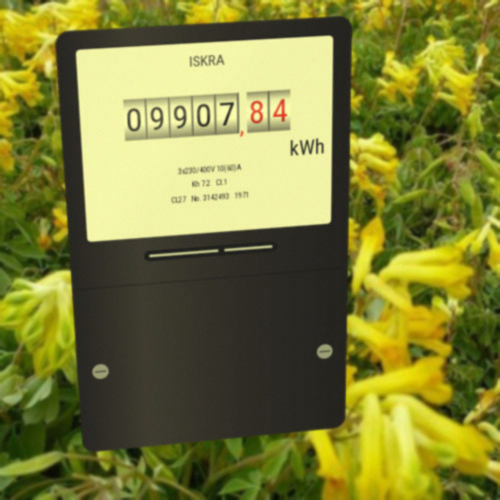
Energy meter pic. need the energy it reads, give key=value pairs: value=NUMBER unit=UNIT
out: value=9907.84 unit=kWh
